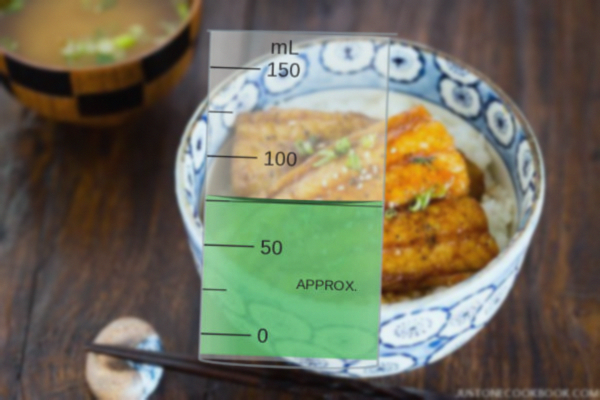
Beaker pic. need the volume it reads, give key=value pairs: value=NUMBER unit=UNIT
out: value=75 unit=mL
